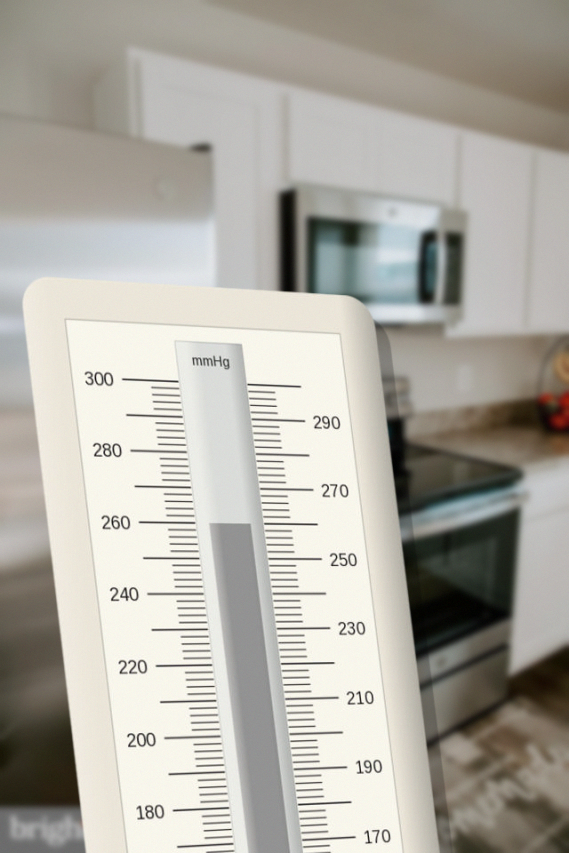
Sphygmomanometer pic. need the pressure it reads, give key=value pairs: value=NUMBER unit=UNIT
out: value=260 unit=mmHg
